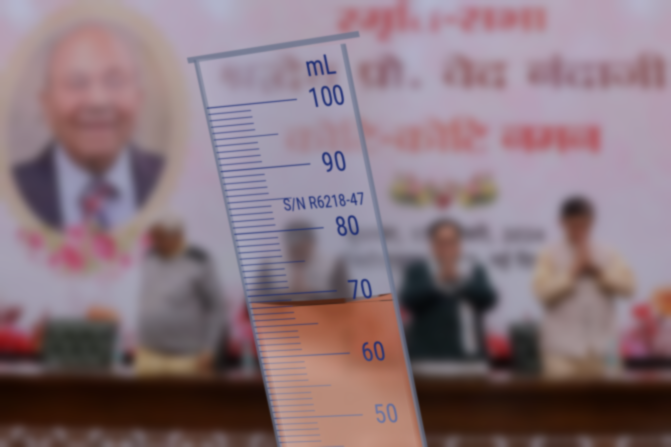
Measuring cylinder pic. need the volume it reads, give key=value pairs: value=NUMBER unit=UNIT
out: value=68 unit=mL
